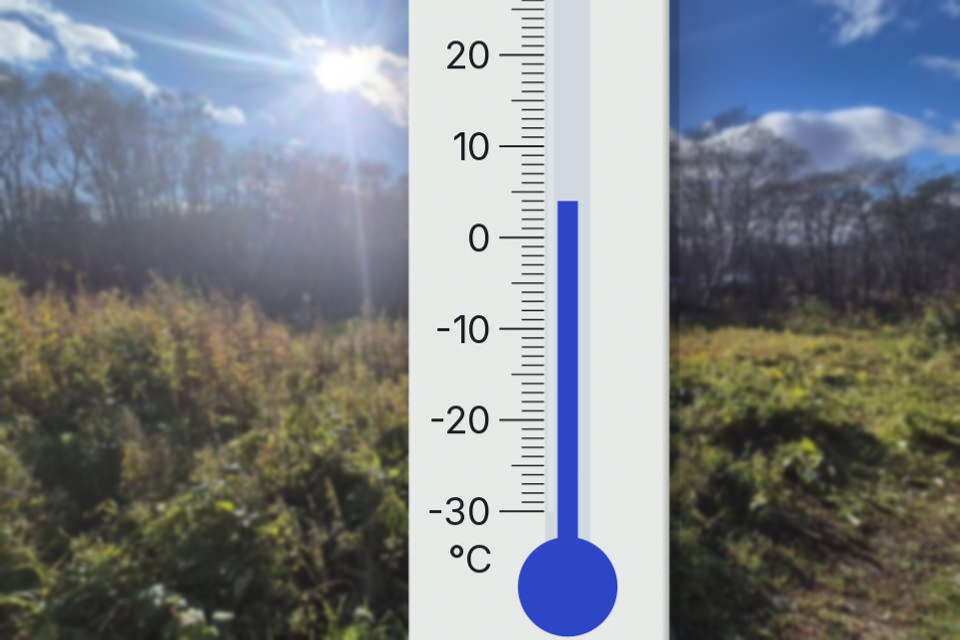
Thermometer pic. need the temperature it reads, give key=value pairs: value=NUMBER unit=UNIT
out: value=4 unit=°C
